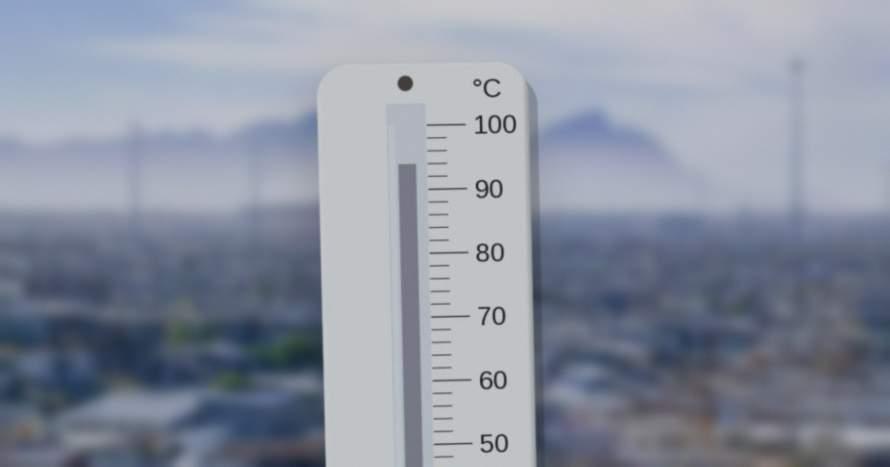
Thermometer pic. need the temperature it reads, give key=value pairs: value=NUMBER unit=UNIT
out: value=94 unit=°C
